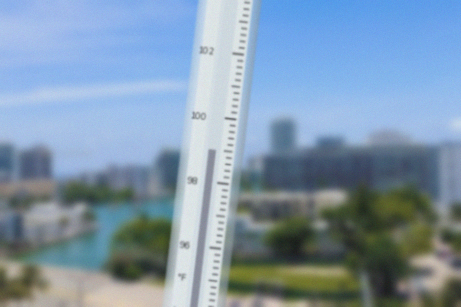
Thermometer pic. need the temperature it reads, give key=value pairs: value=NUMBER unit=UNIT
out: value=99 unit=°F
